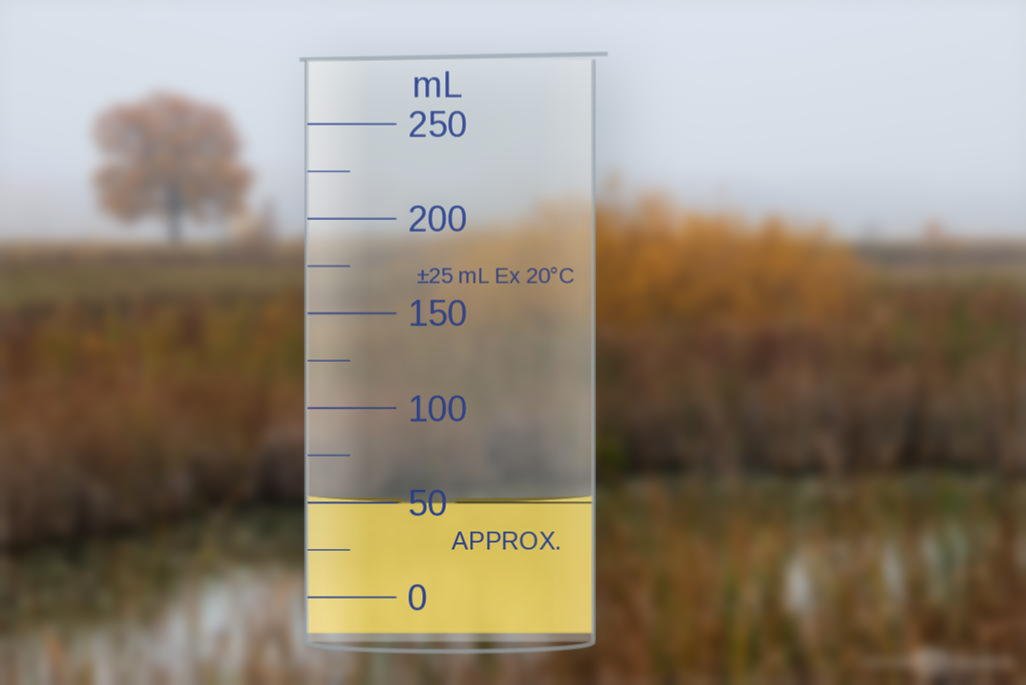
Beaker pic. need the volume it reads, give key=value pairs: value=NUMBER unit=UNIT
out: value=50 unit=mL
